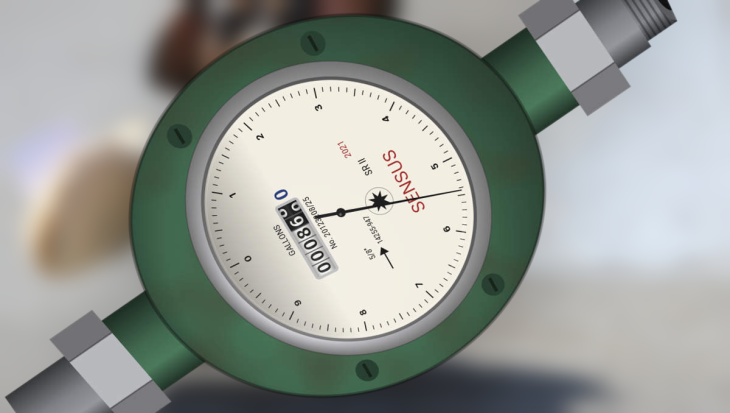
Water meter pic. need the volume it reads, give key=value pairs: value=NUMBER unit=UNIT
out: value=8685.4 unit=gal
